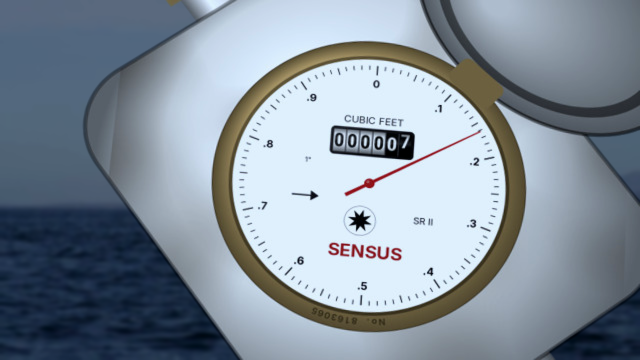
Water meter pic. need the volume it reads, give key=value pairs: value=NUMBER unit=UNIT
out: value=7.16 unit=ft³
